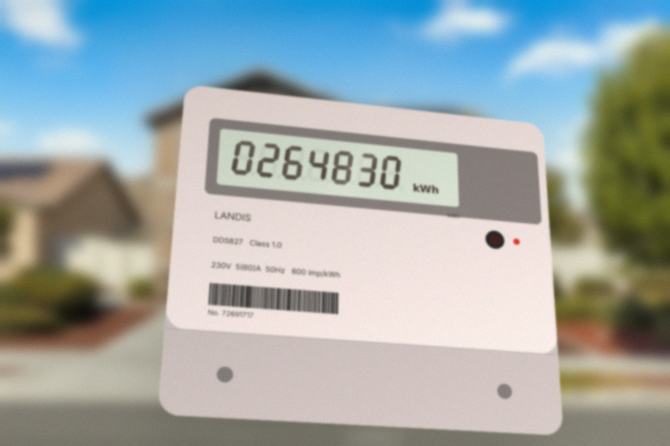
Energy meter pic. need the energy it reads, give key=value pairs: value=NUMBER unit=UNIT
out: value=264830 unit=kWh
